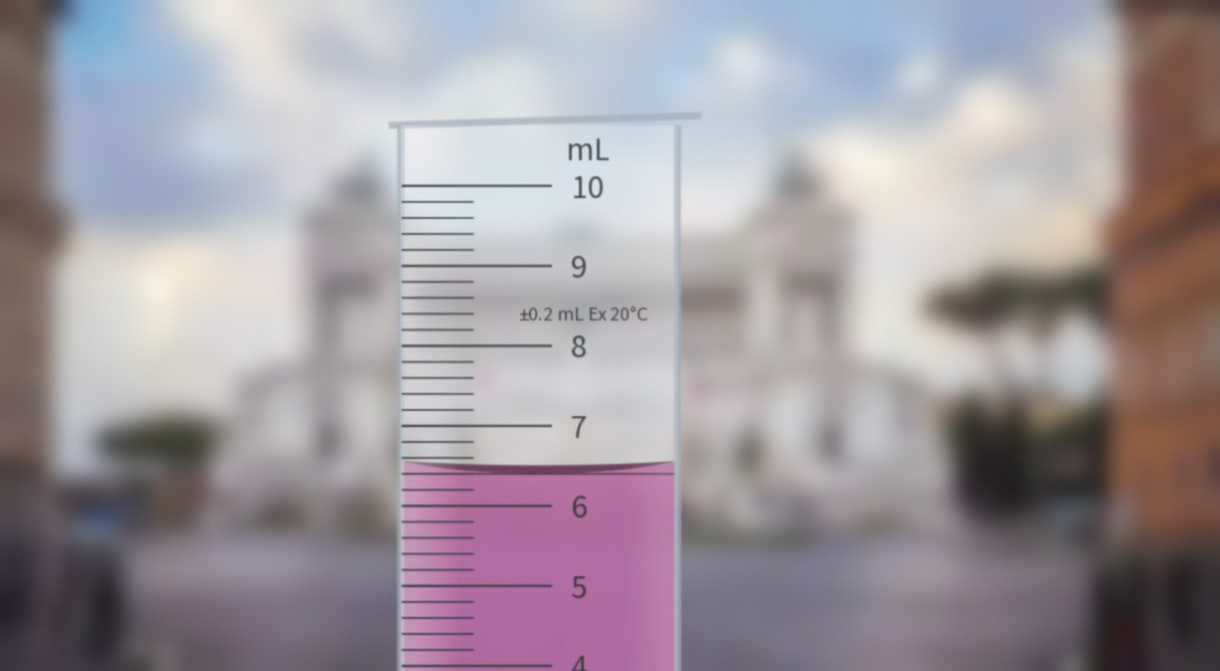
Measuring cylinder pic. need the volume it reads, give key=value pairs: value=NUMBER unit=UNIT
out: value=6.4 unit=mL
